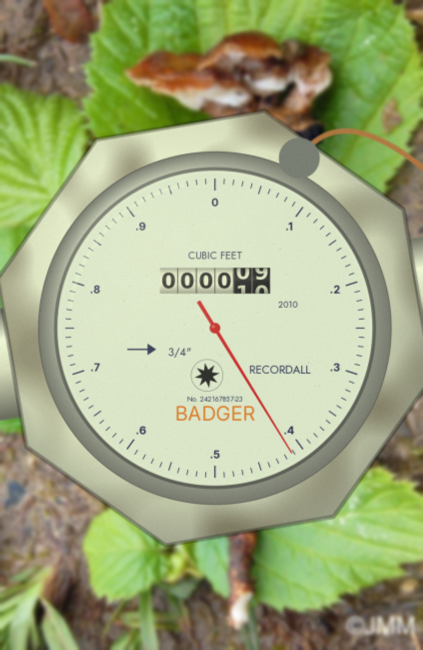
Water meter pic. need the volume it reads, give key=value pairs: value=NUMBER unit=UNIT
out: value=9.41 unit=ft³
